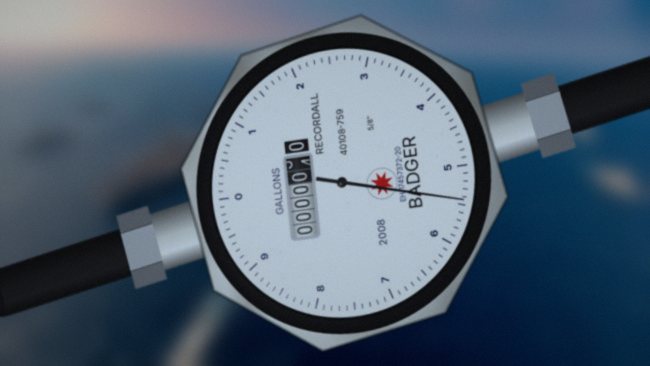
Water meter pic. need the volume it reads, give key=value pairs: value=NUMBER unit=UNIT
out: value=35.4 unit=gal
